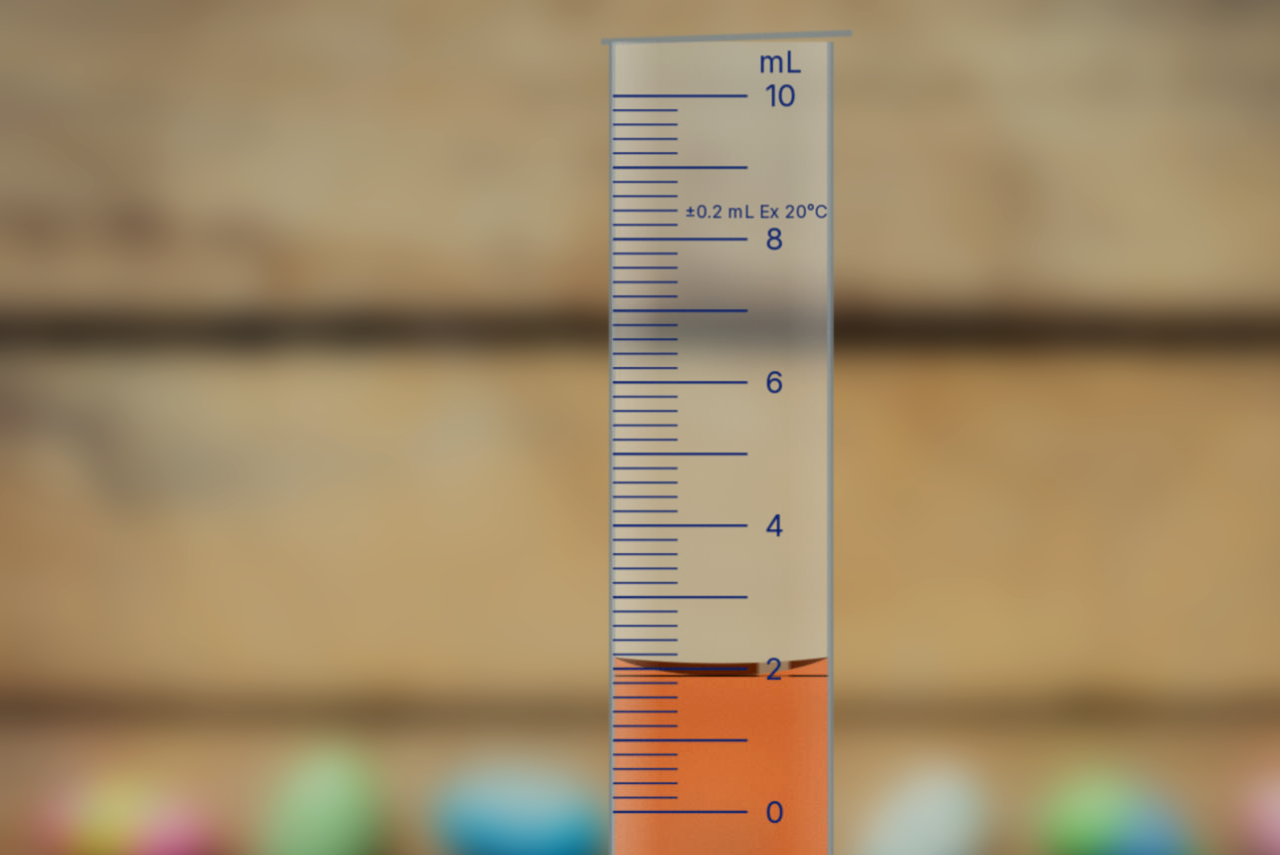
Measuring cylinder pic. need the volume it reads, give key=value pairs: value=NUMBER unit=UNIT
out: value=1.9 unit=mL
